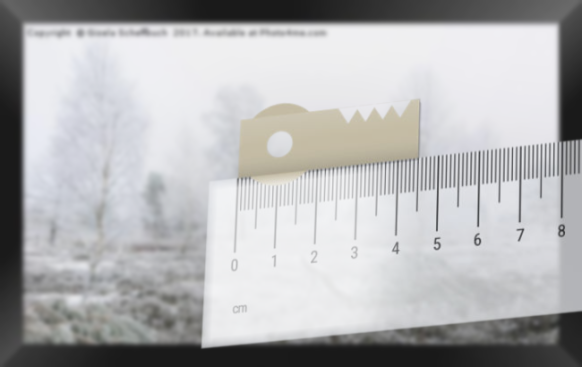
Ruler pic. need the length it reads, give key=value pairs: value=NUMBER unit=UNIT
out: value=4.5 unit=cm
